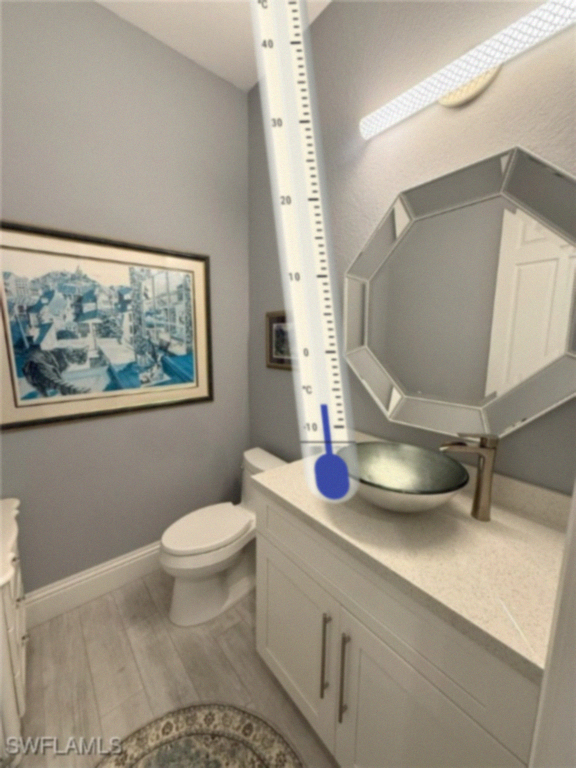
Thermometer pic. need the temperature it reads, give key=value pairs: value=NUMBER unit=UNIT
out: value=-7 unit=°C
